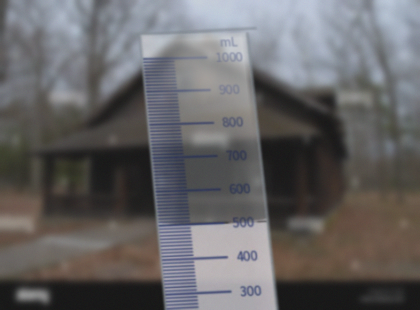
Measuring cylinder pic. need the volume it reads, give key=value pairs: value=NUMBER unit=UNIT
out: value=500 unit=mL
